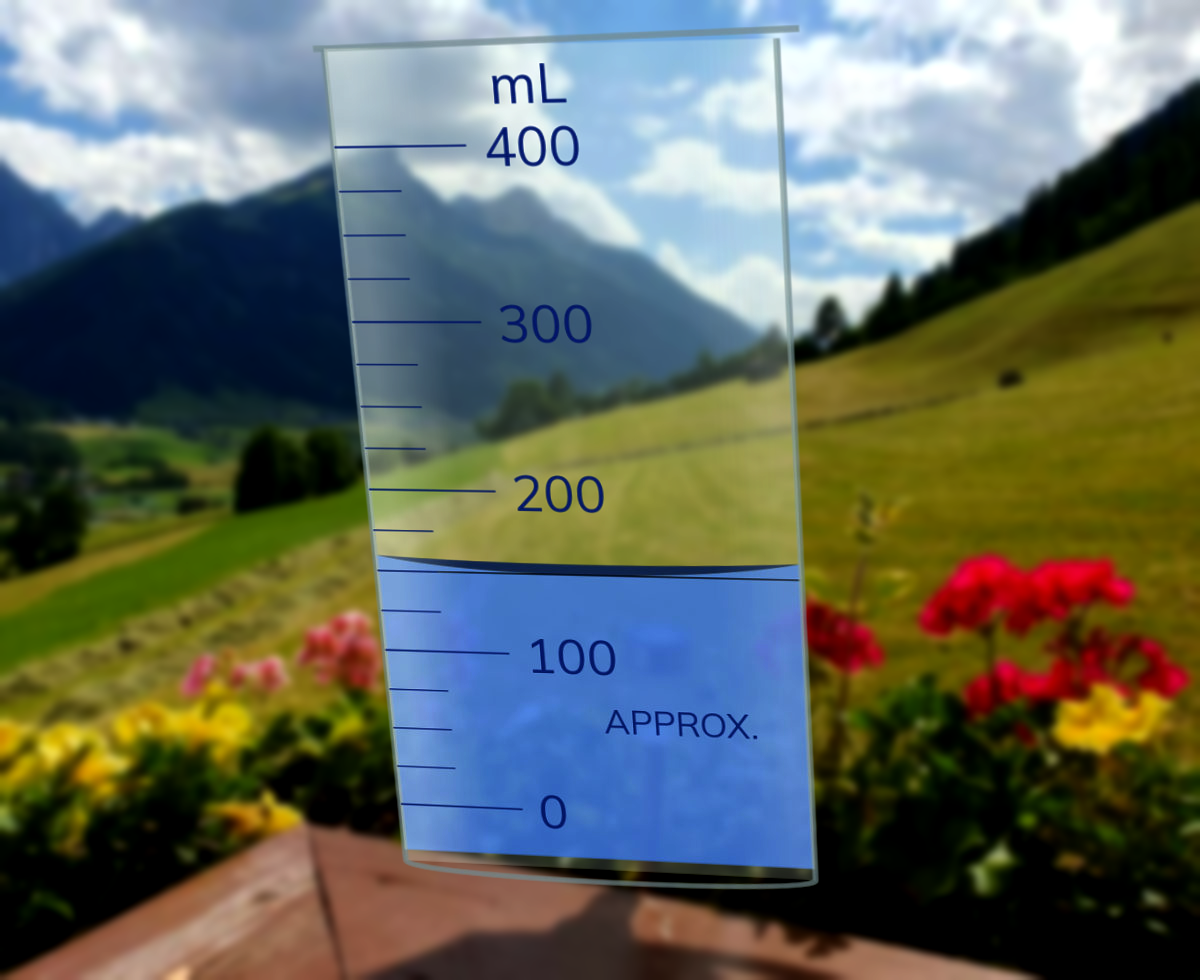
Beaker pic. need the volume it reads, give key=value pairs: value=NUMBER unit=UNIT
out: value=150 unit=mL
